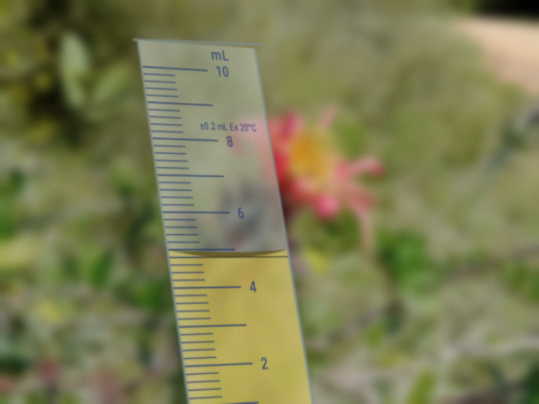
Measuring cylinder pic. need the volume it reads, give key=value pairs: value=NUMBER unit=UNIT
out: value=4.8 unit=mL
